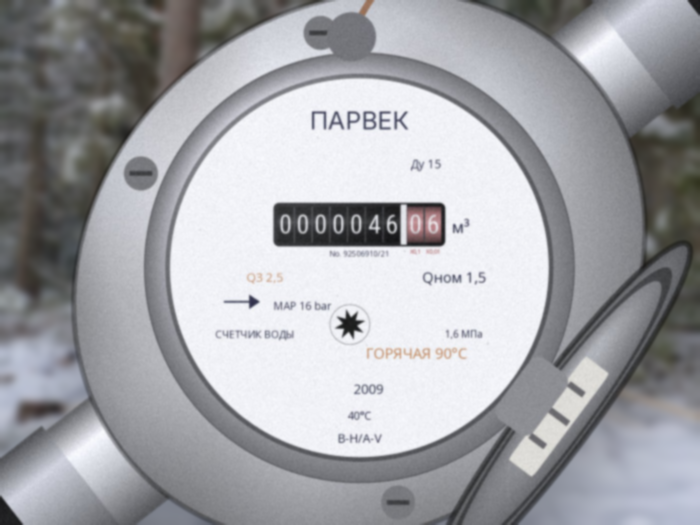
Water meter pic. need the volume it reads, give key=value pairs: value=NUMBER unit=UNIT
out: value=46.06 unit=m³
